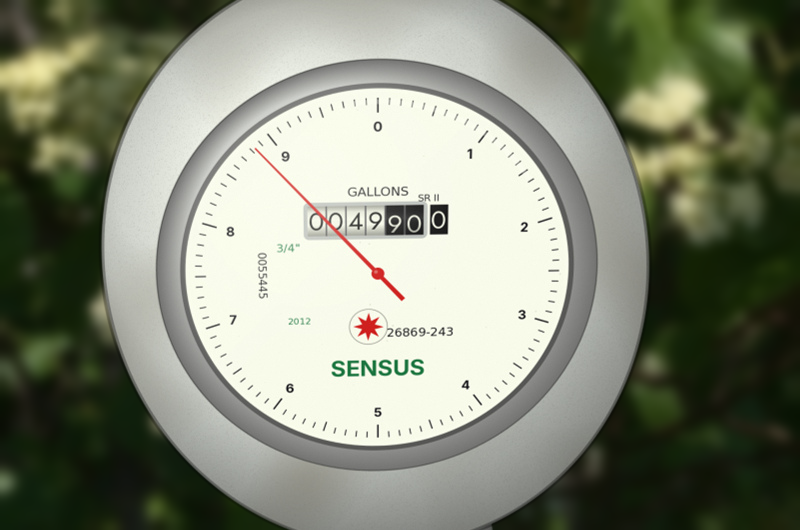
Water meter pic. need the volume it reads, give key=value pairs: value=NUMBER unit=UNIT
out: value=49898.8 unit=gal
